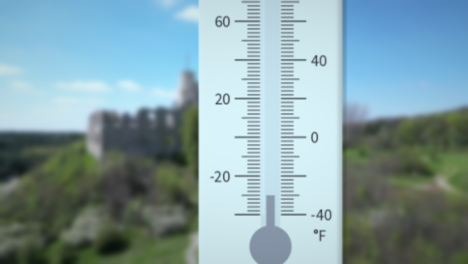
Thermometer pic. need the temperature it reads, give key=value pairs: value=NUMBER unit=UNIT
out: value=-30 unit=°F
